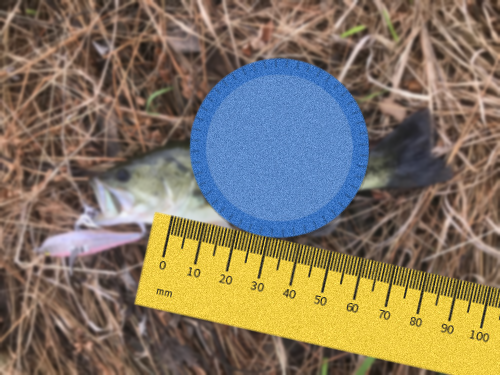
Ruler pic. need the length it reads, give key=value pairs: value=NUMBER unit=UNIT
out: value=55 unit=mm
